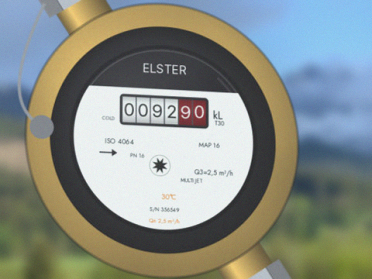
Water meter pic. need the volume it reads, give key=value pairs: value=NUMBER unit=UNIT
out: value=92.90 unit=kL
